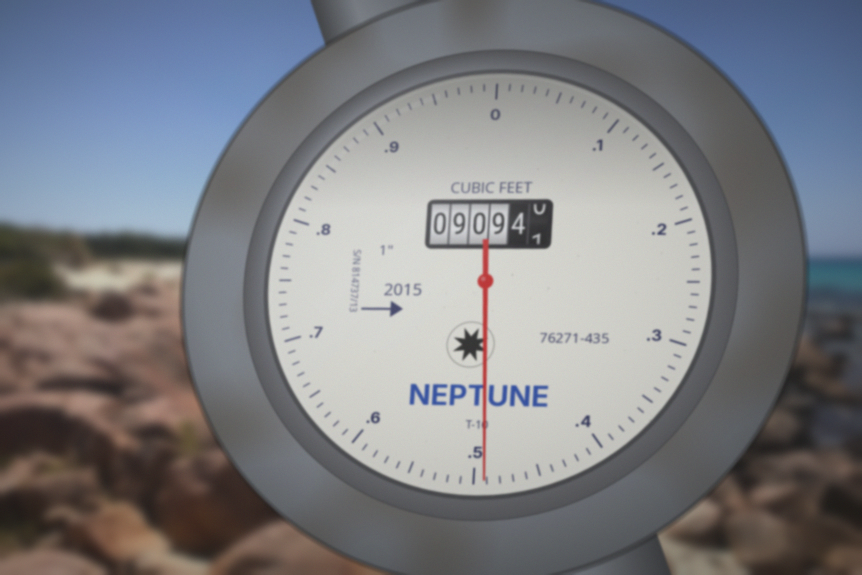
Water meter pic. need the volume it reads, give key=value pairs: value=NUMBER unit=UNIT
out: value=90940.49 unit=ft³
